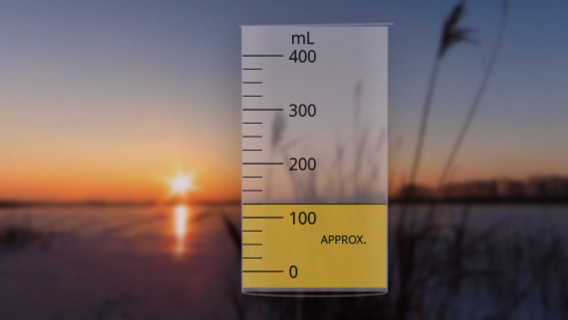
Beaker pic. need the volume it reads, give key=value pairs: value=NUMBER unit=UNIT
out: value=125 unit=mL
